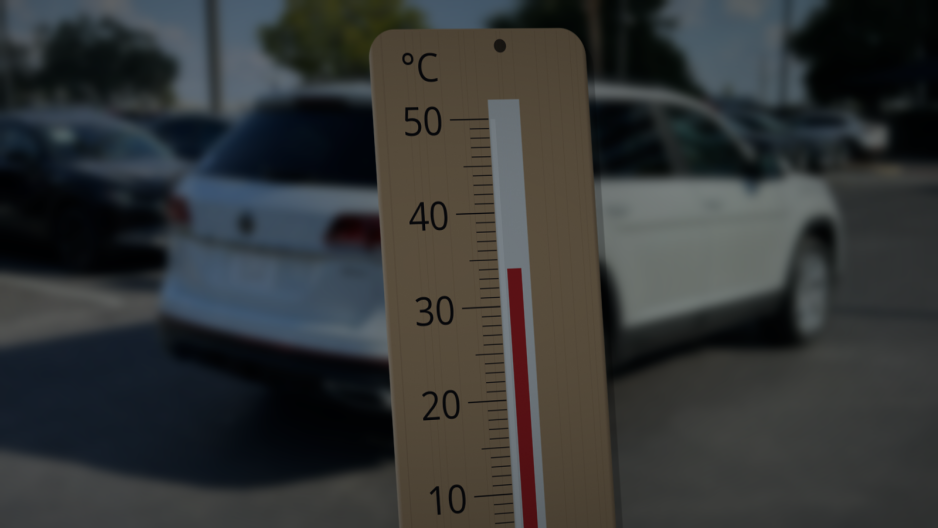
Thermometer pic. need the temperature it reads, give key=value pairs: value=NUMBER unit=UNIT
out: value=34 unit=°C
